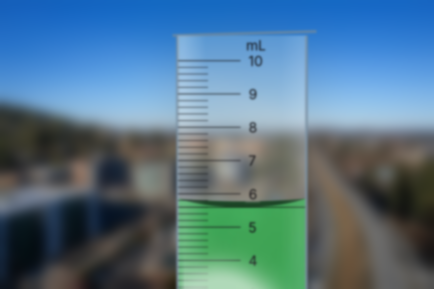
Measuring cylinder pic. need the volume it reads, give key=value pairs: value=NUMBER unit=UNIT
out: value=5.6 unit=mL
